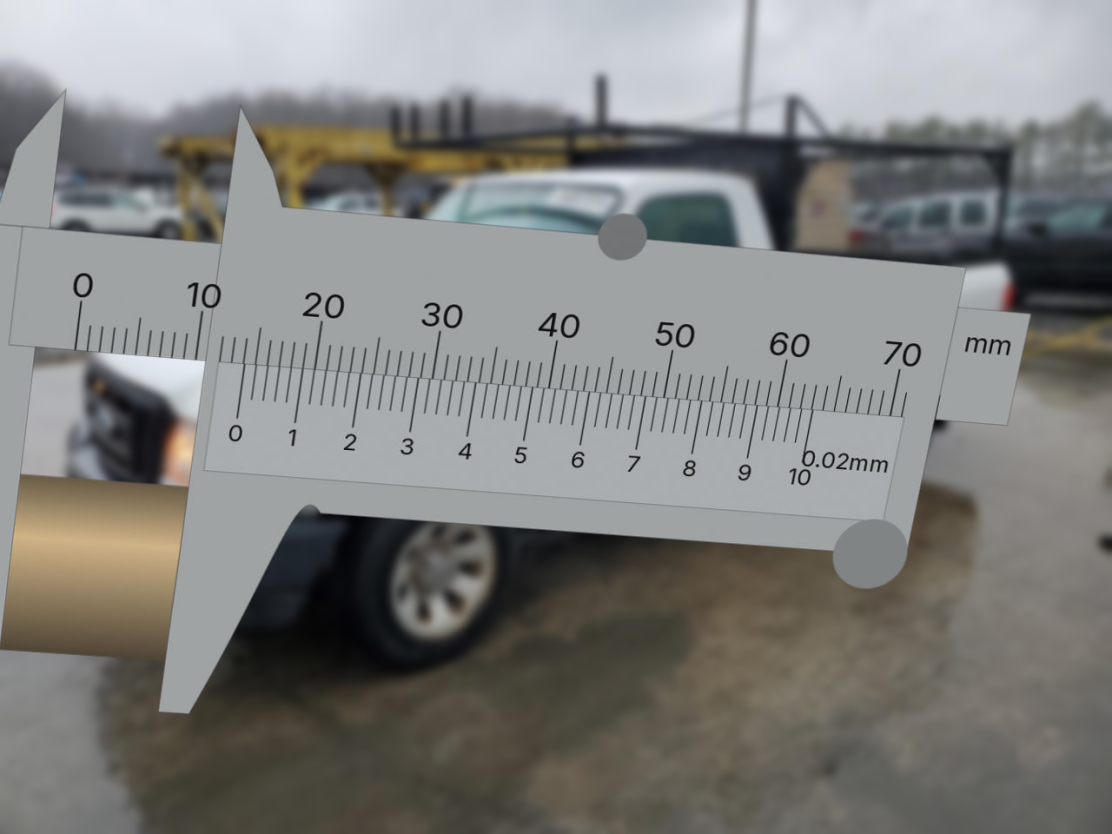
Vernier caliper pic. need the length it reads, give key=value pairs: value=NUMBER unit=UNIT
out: value=14.1 unit=mm
